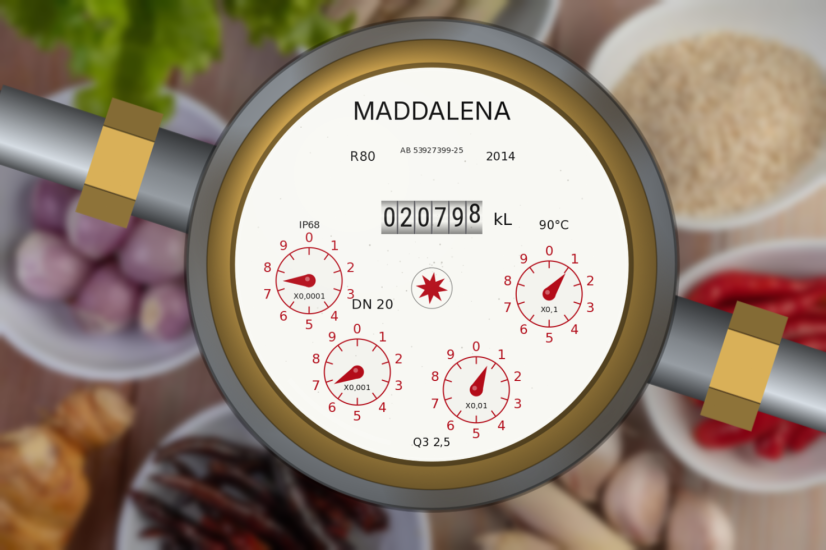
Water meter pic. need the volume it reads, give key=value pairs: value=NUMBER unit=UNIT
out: value=20798.1067 unit=kL
